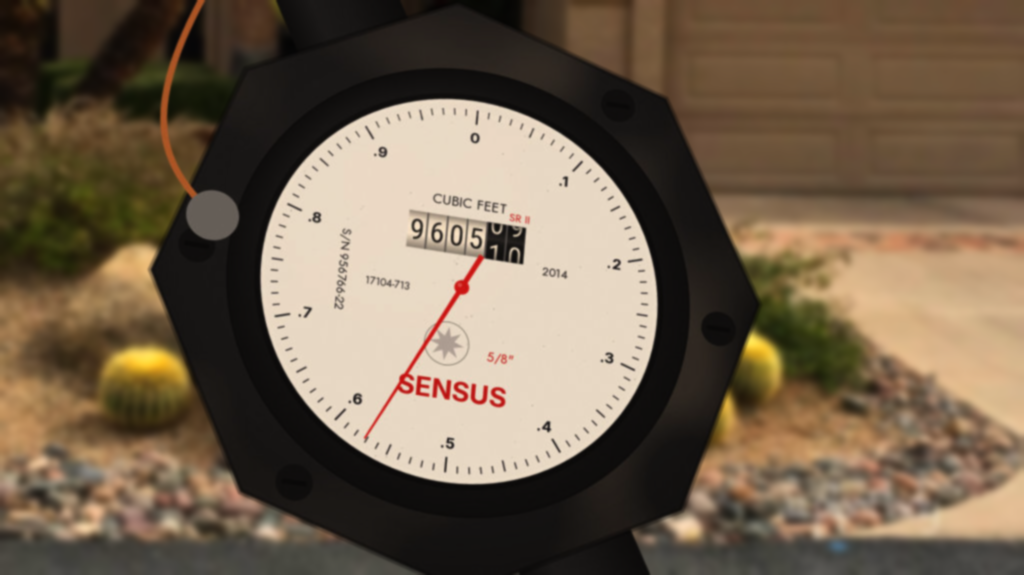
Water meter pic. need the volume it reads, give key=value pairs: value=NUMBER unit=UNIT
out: value=960509.57 unit=ft³
